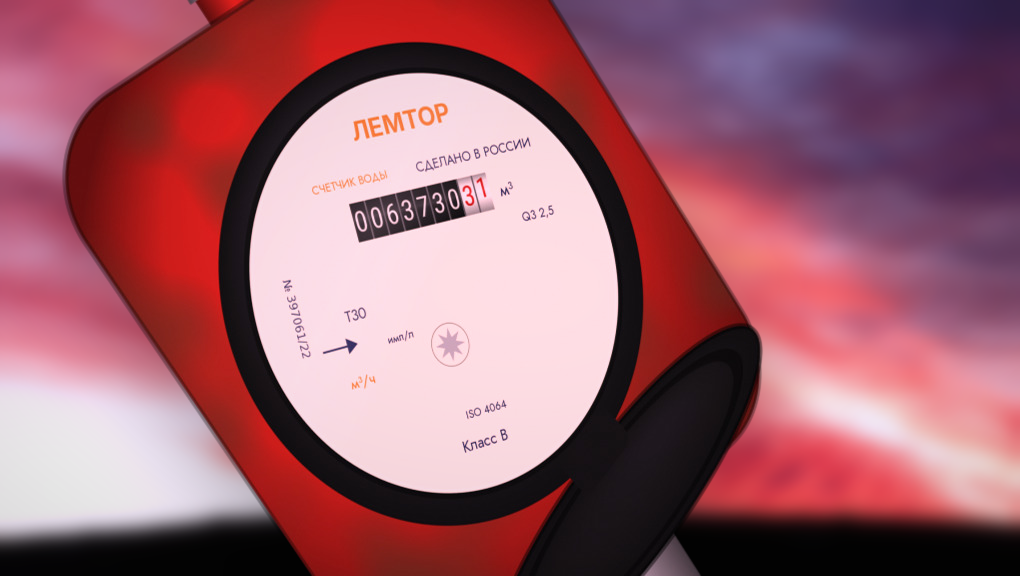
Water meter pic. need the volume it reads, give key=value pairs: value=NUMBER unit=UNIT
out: value=63730.31 unit=m³
